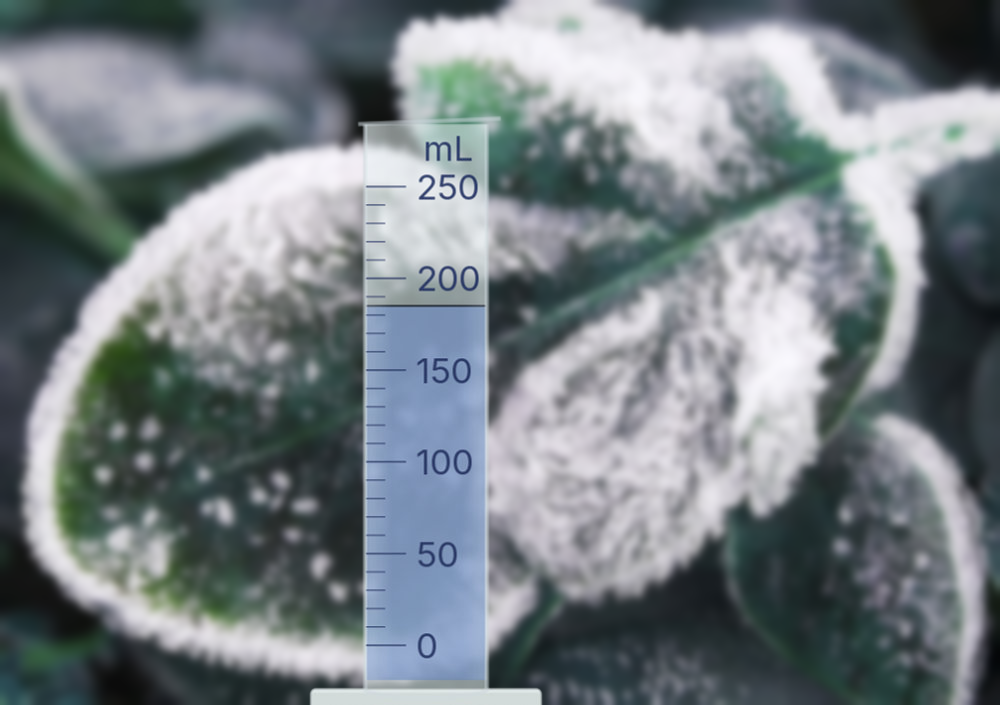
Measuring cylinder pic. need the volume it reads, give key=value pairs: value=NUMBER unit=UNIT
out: value=185 unit=mL
